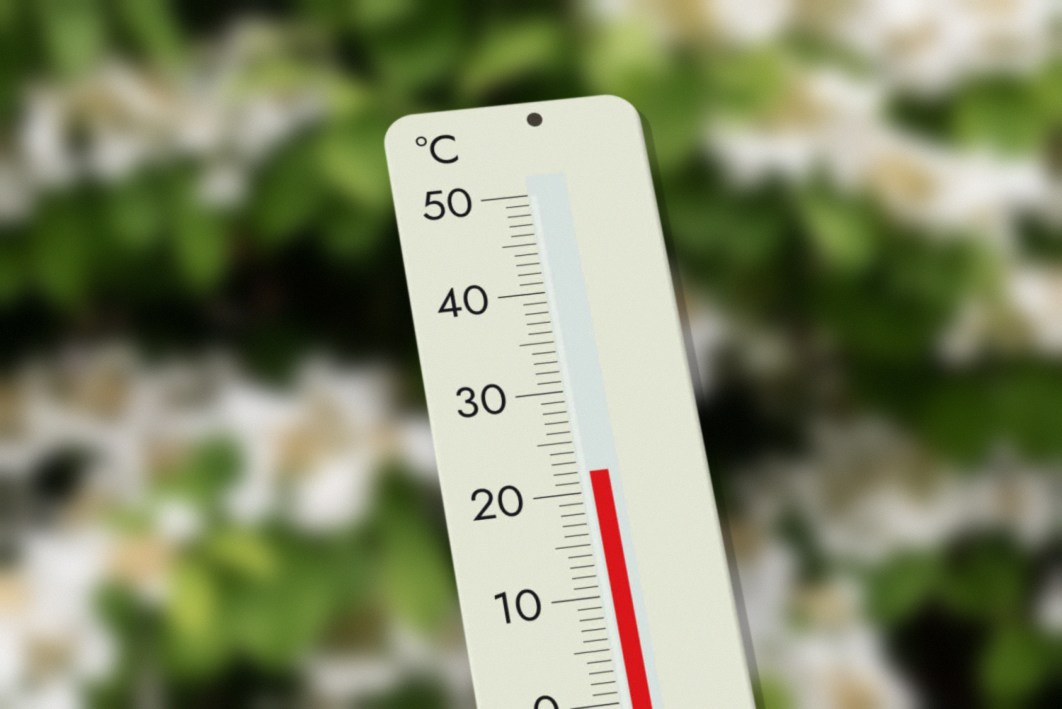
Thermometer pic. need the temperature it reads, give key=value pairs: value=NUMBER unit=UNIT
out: value=22 unit=°C
